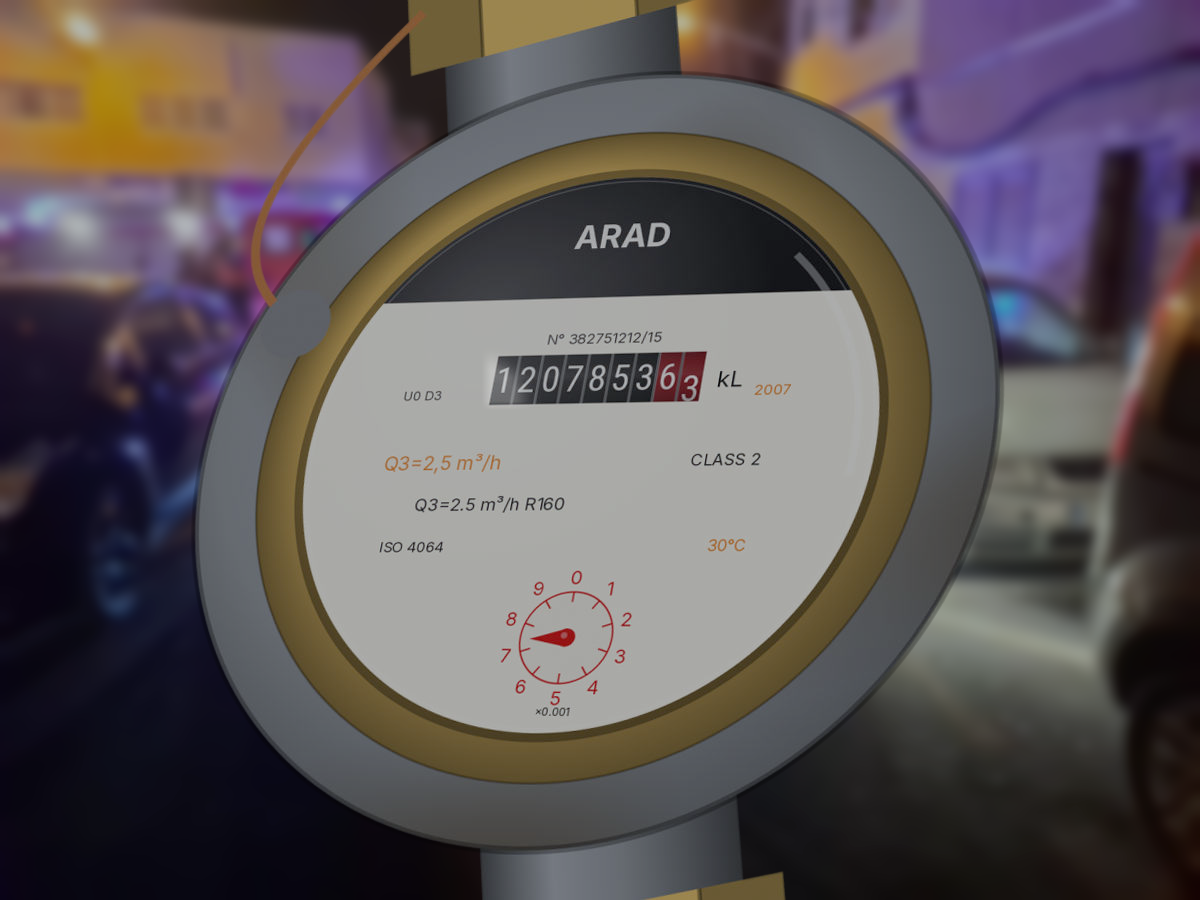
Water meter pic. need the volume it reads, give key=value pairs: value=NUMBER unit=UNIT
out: value=1207853.627 unit=kL
